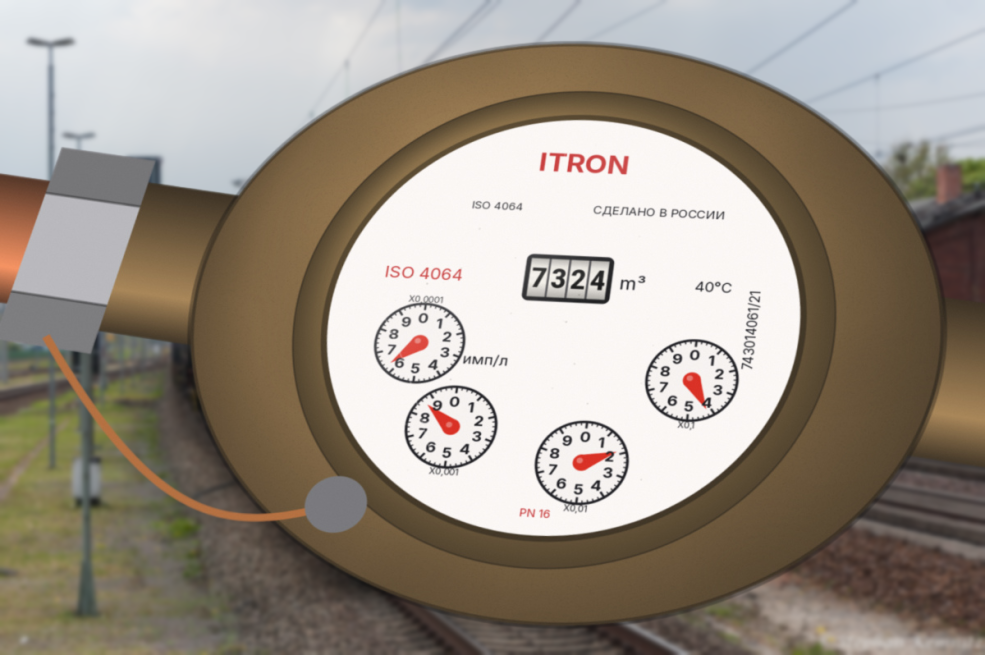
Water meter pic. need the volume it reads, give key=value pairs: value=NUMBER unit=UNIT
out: value=7324.4186 unit=m³
